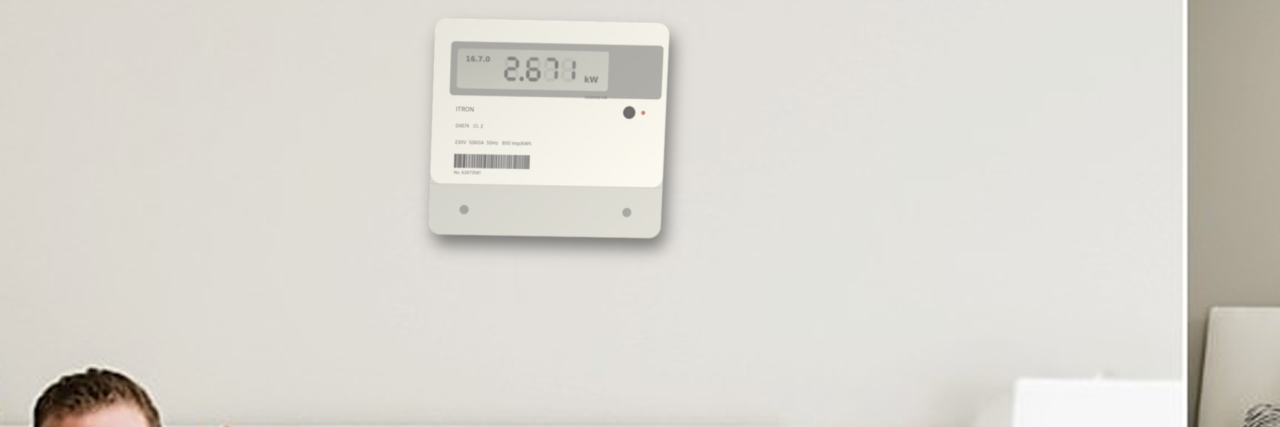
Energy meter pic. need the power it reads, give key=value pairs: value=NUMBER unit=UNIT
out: value=2.671 unit=kW
